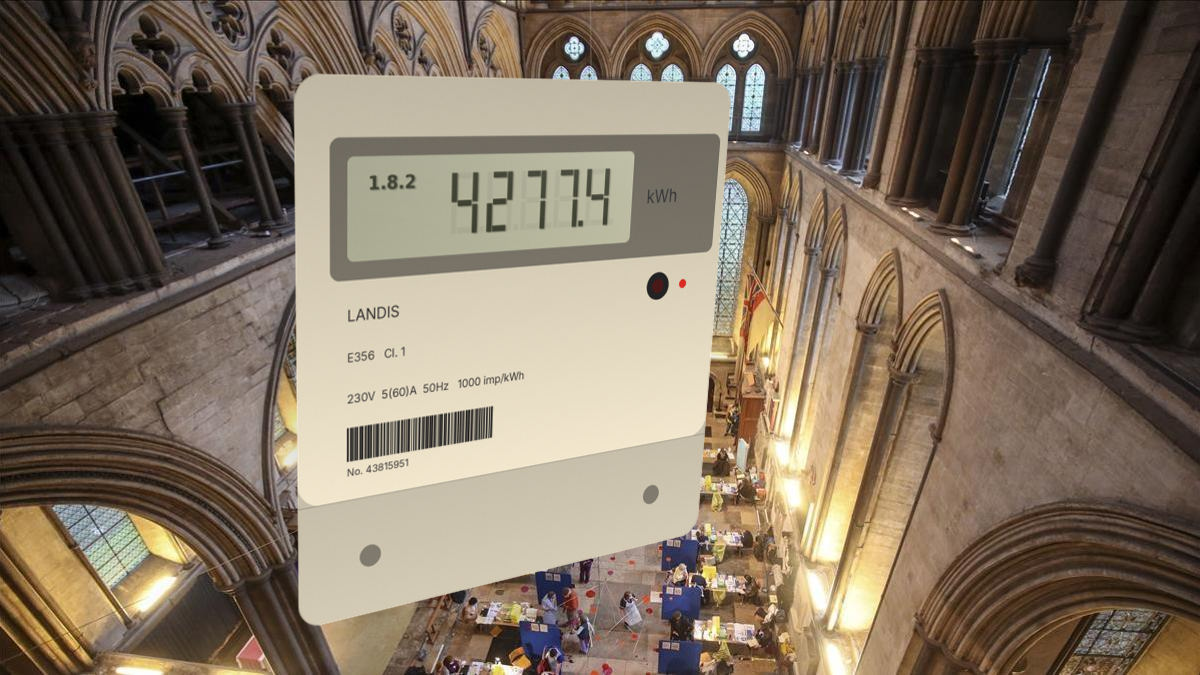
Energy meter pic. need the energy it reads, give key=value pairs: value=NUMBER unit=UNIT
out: value=4277.4 unit=kWh
